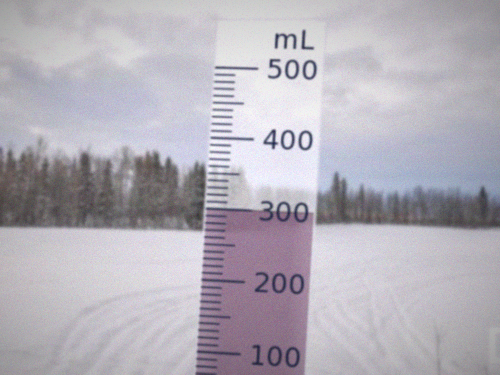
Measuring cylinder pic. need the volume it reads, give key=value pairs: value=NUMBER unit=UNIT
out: value=300 unit=mL
